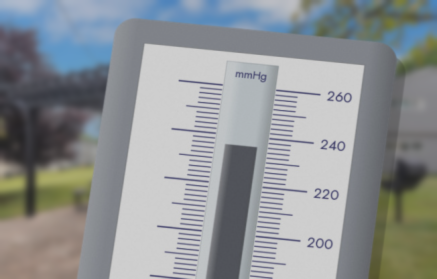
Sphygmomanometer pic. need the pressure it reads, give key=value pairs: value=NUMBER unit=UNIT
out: value=236 unit=mmHg
